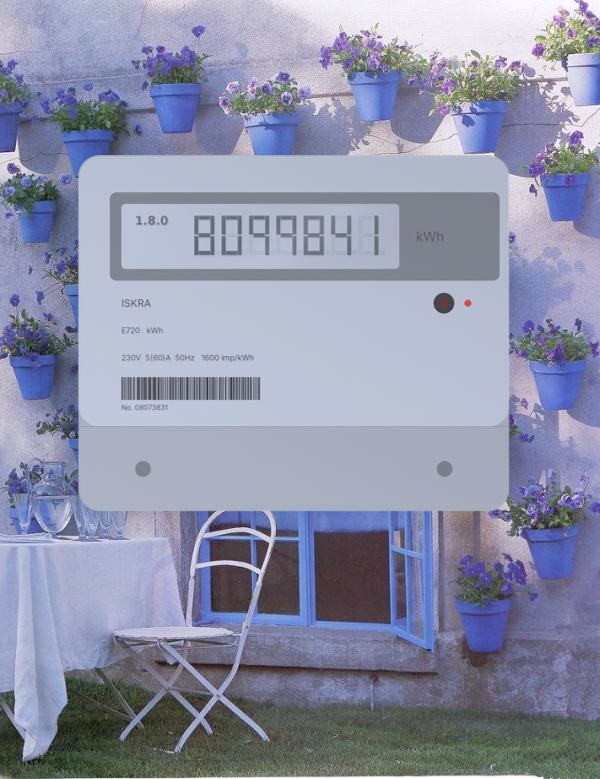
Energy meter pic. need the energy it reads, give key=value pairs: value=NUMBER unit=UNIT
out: value=8099841 unit=kWh
